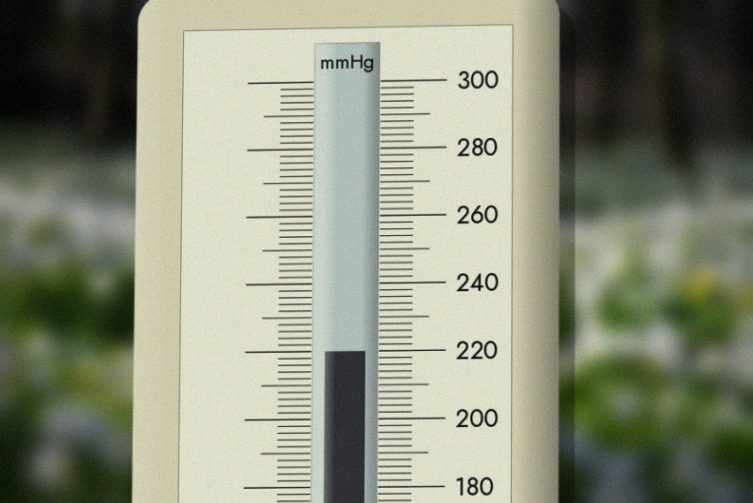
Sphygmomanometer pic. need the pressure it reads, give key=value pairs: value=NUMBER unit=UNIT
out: value=220 unit=mmHg
